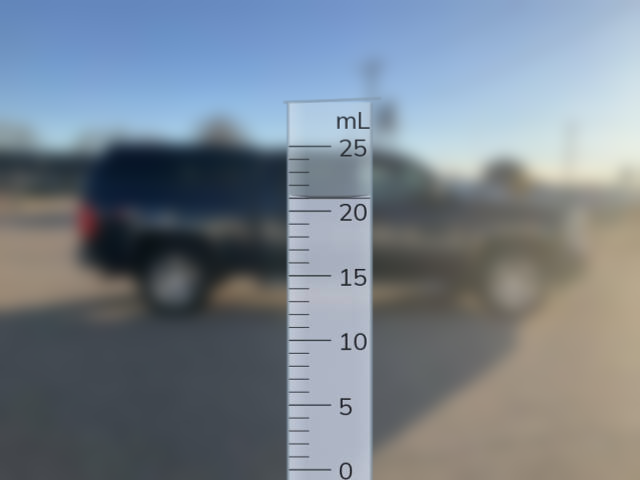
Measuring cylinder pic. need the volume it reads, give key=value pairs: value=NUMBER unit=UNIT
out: value=21 unit=mL
